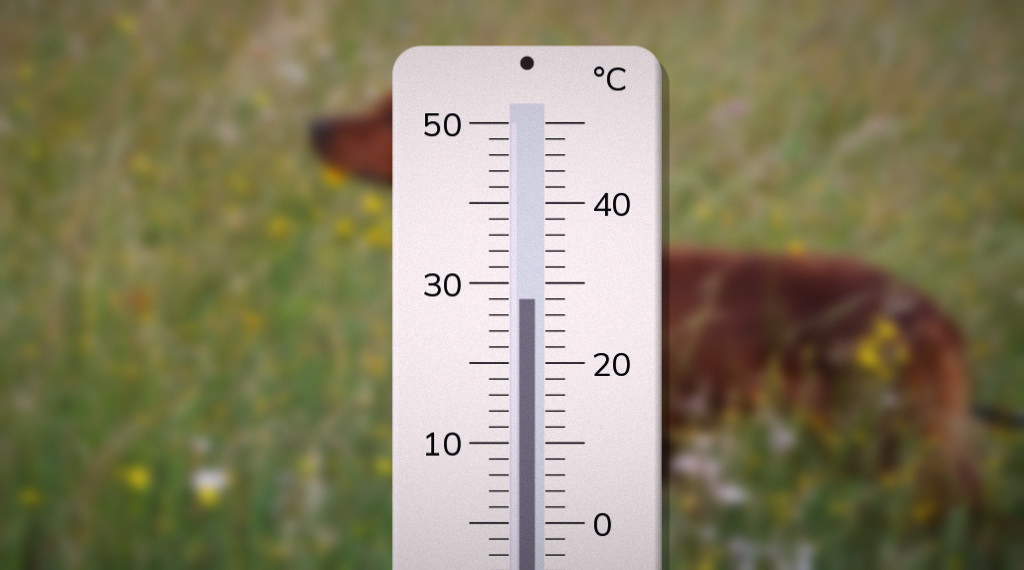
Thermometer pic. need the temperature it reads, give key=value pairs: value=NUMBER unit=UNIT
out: value=28 unit=°C
